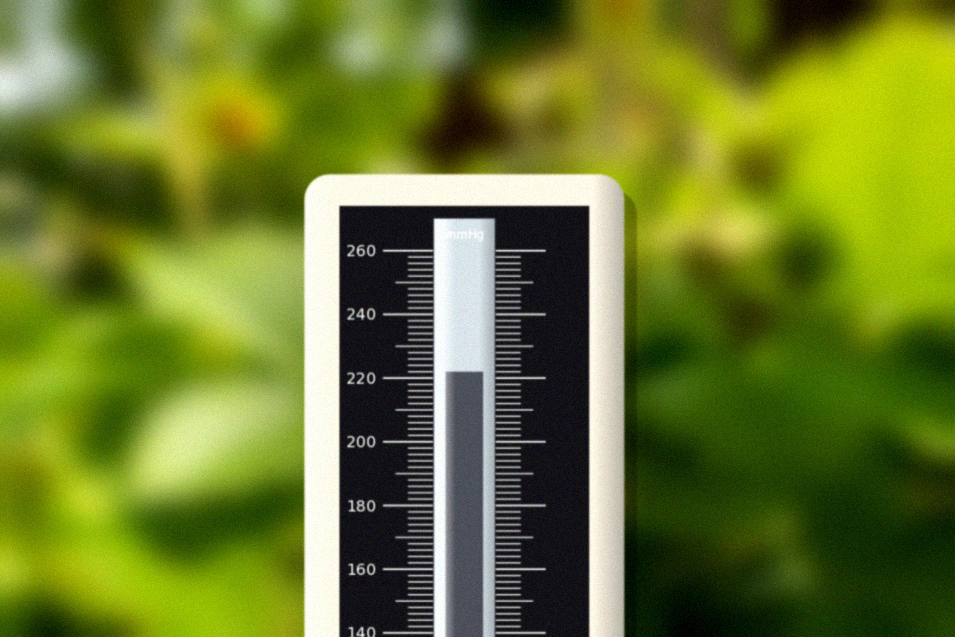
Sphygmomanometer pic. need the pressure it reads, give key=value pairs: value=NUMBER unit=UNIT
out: value=222 unit=mmHg
